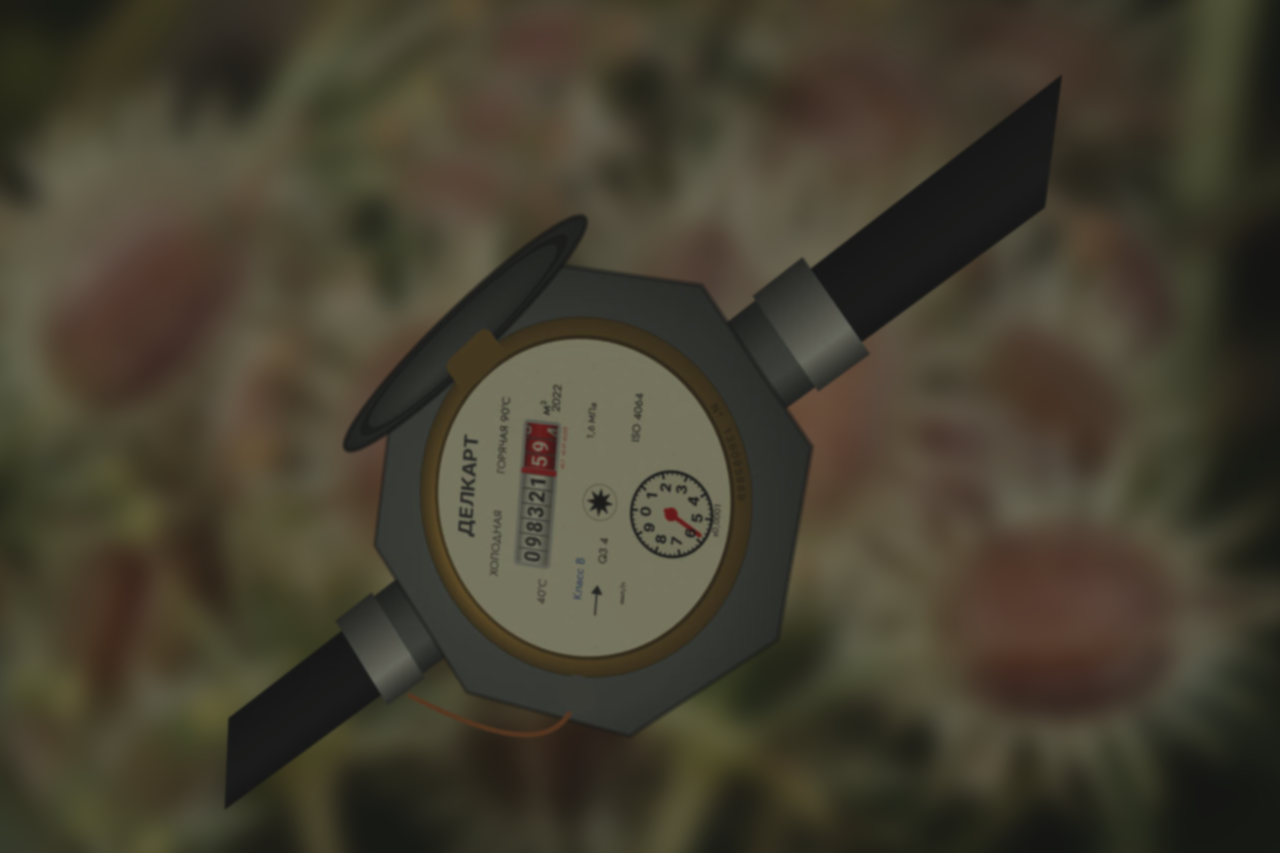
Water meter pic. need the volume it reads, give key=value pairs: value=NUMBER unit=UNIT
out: value=98321.5935 unit=m³
